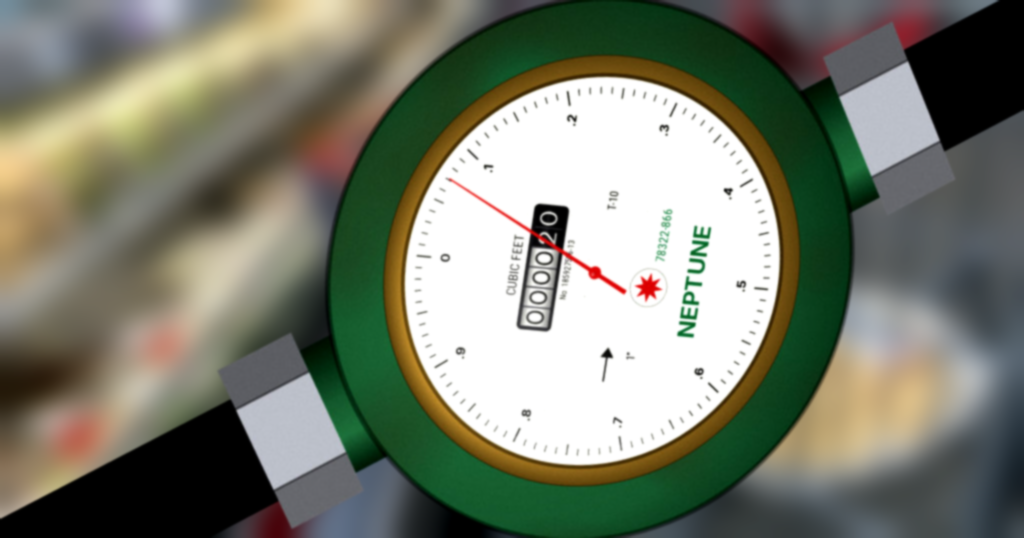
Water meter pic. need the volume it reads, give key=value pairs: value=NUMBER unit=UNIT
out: value=20.07 unit=ft³
